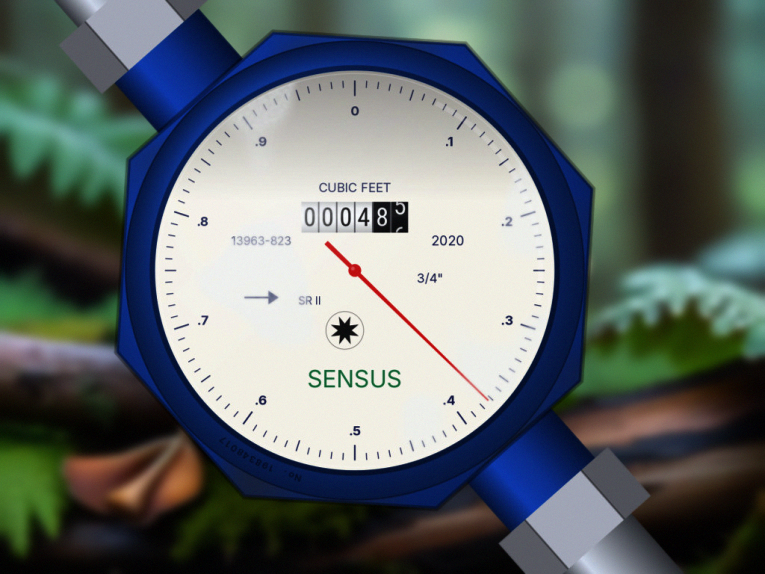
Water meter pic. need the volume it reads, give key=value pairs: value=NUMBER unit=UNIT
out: value=485.37 unit=ft³
